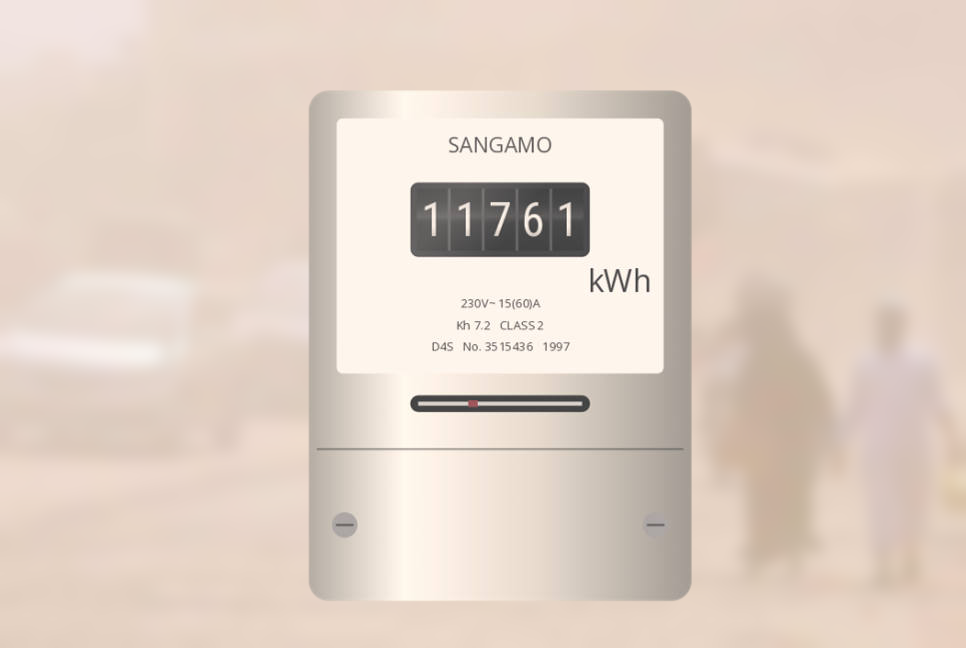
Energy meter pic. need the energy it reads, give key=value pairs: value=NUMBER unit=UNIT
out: value=11761 unit=kWh
